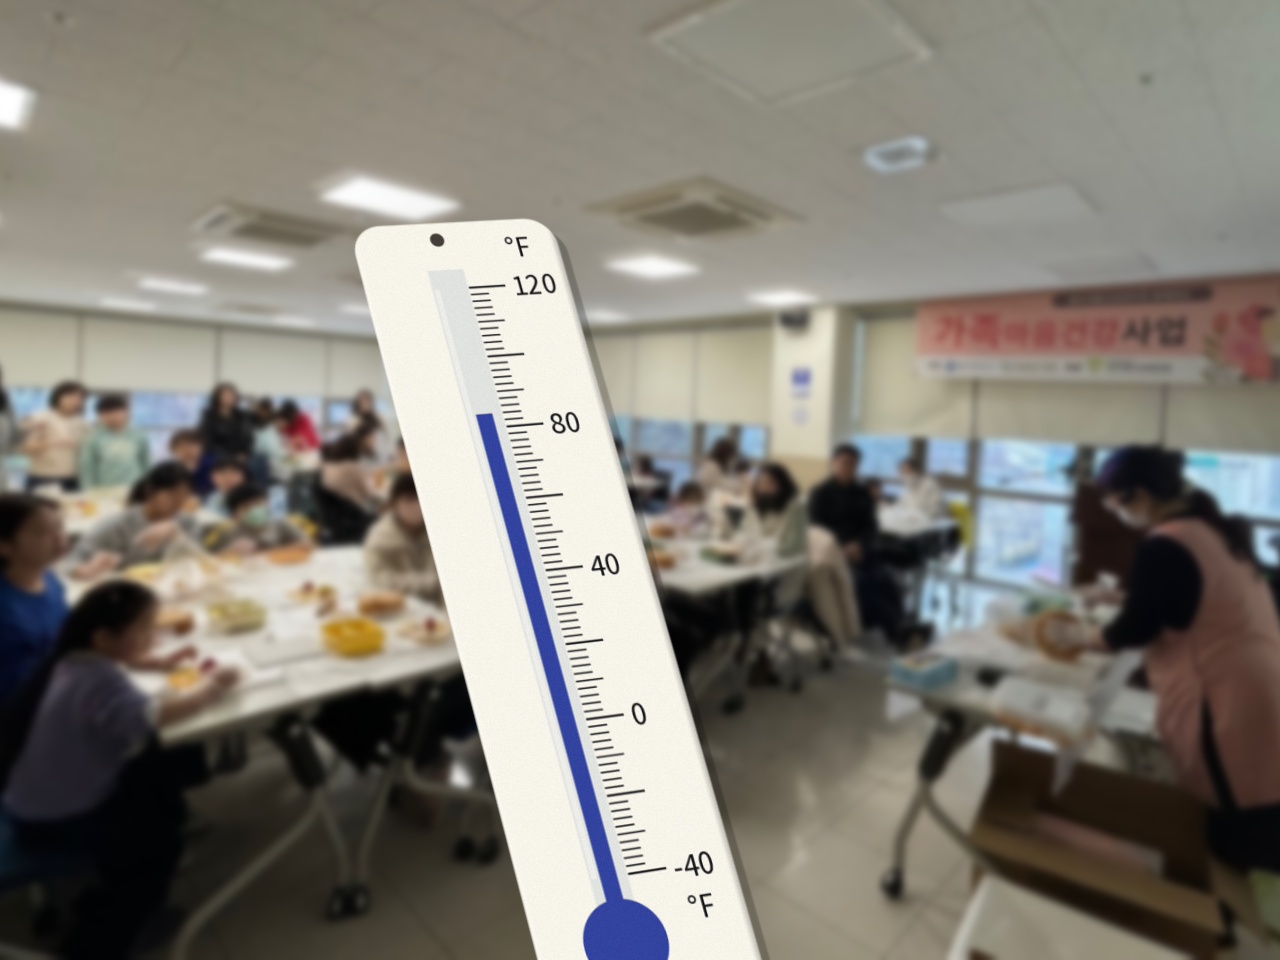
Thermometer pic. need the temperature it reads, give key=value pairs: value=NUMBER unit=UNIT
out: value=84 unit=°F
